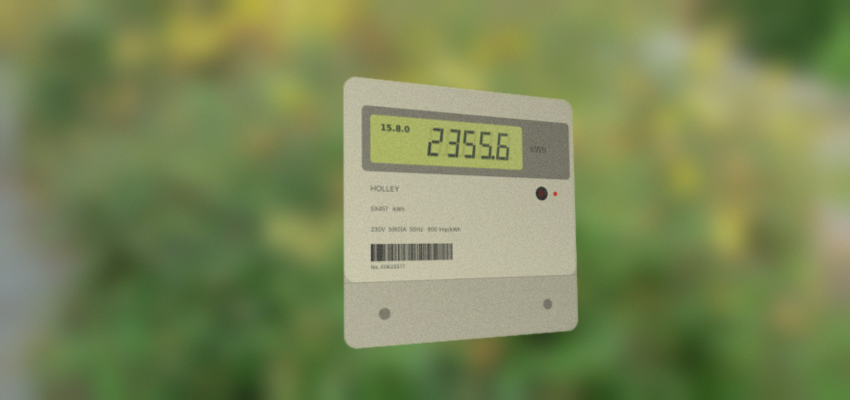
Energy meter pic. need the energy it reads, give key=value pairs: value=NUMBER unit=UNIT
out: value=2355.6 unit=kWh
